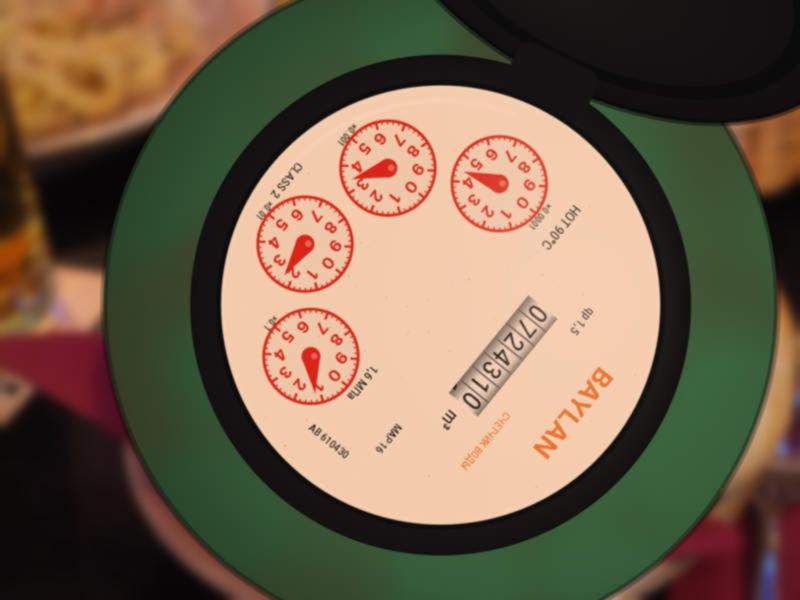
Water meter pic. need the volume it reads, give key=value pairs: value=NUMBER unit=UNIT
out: value=724310.1234 unit=m³
